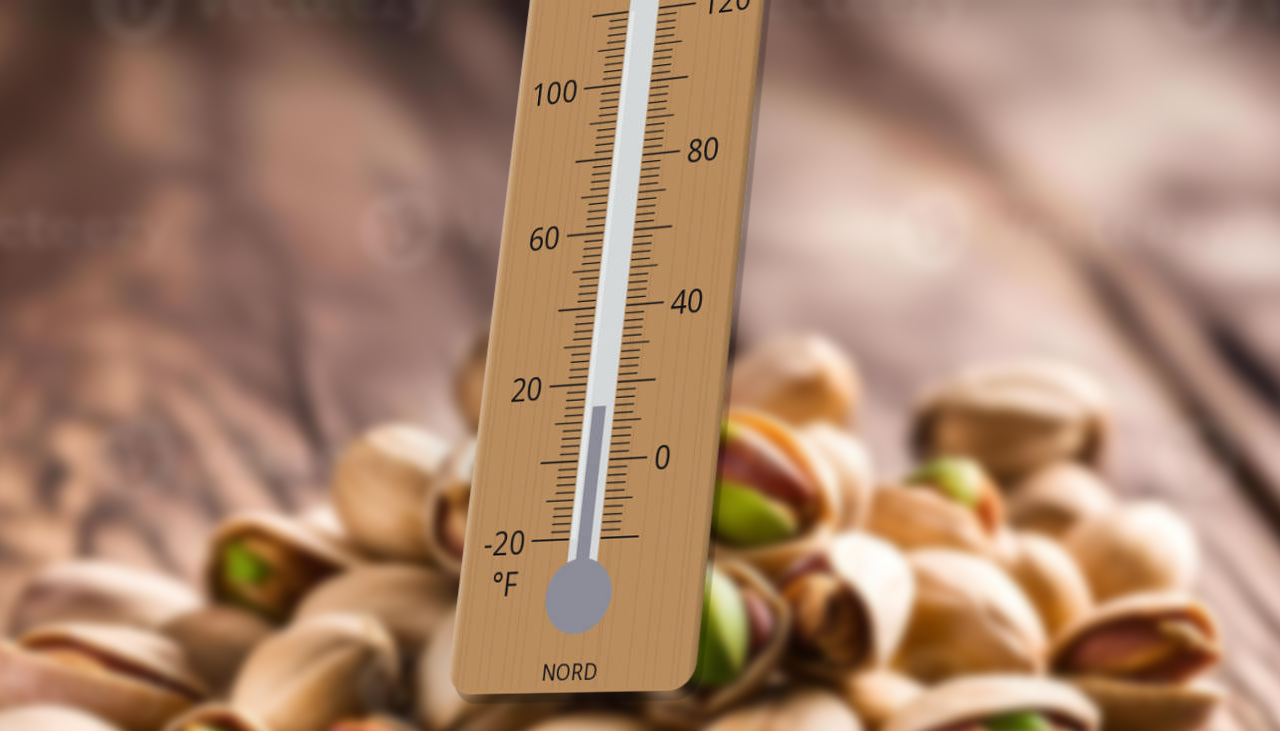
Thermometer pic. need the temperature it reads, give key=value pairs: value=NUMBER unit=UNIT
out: value=14 unit=°F
